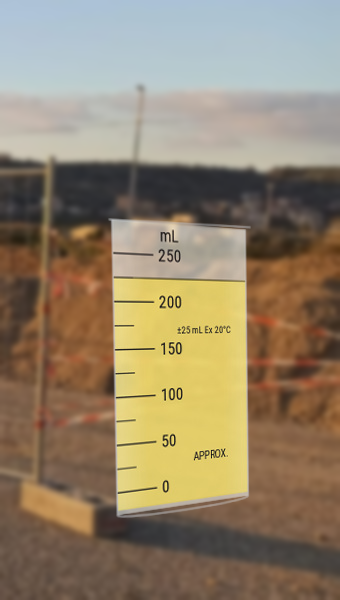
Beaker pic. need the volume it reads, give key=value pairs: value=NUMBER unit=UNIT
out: value=225 unit=mL
